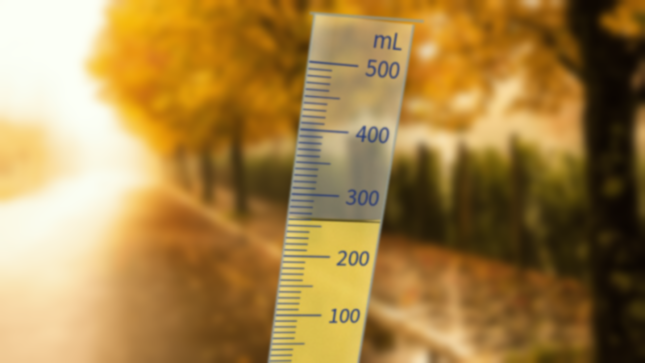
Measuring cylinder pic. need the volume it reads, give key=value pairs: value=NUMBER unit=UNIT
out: value=260 unit=mL
